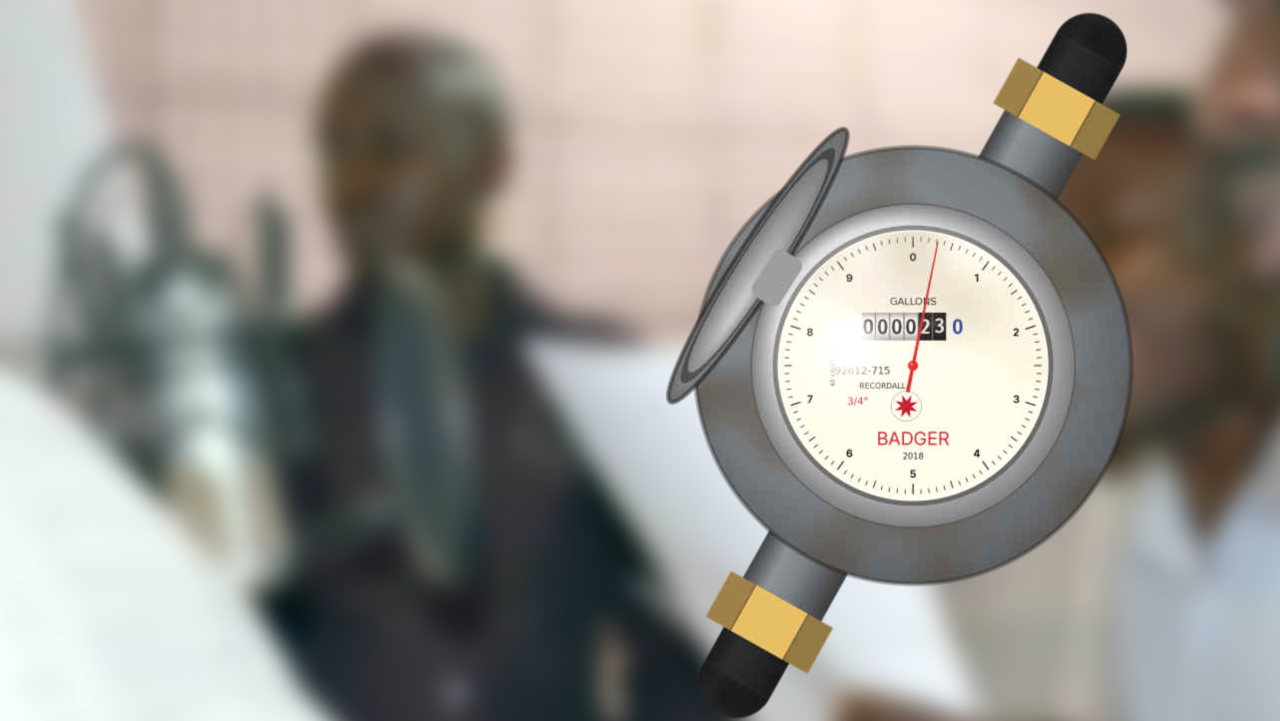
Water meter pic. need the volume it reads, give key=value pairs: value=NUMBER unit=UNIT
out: value=230.3 unit=gal
